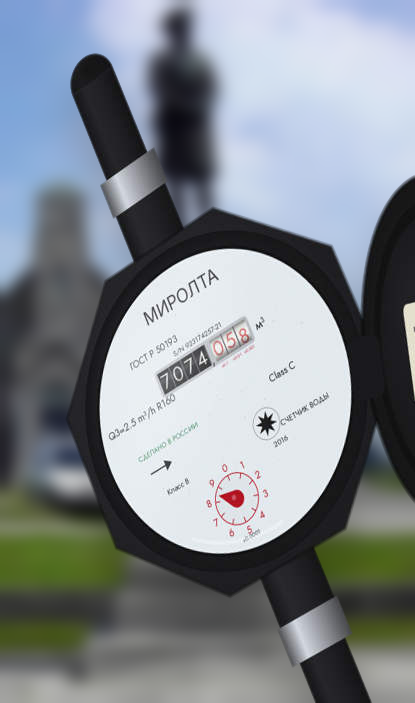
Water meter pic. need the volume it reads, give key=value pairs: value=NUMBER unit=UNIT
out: value=7074.0578 unit=m³
